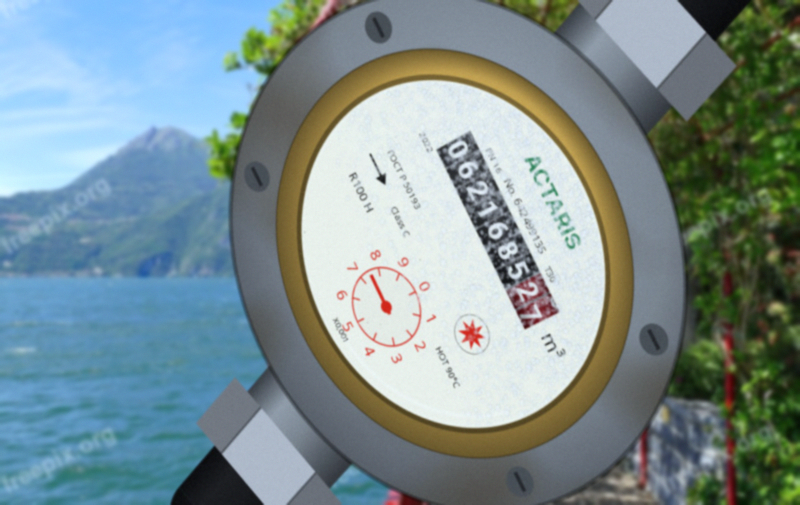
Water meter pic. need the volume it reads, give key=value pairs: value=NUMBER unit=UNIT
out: value=621685.267 unit=m³
